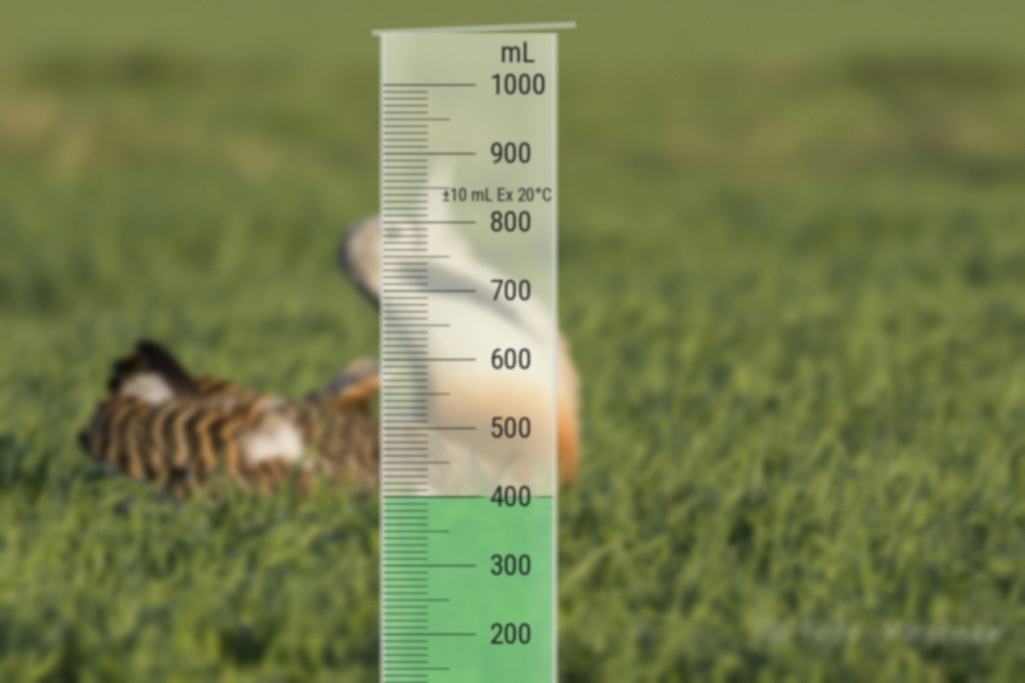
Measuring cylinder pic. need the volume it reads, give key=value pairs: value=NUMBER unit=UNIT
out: value=400 unit=mL
